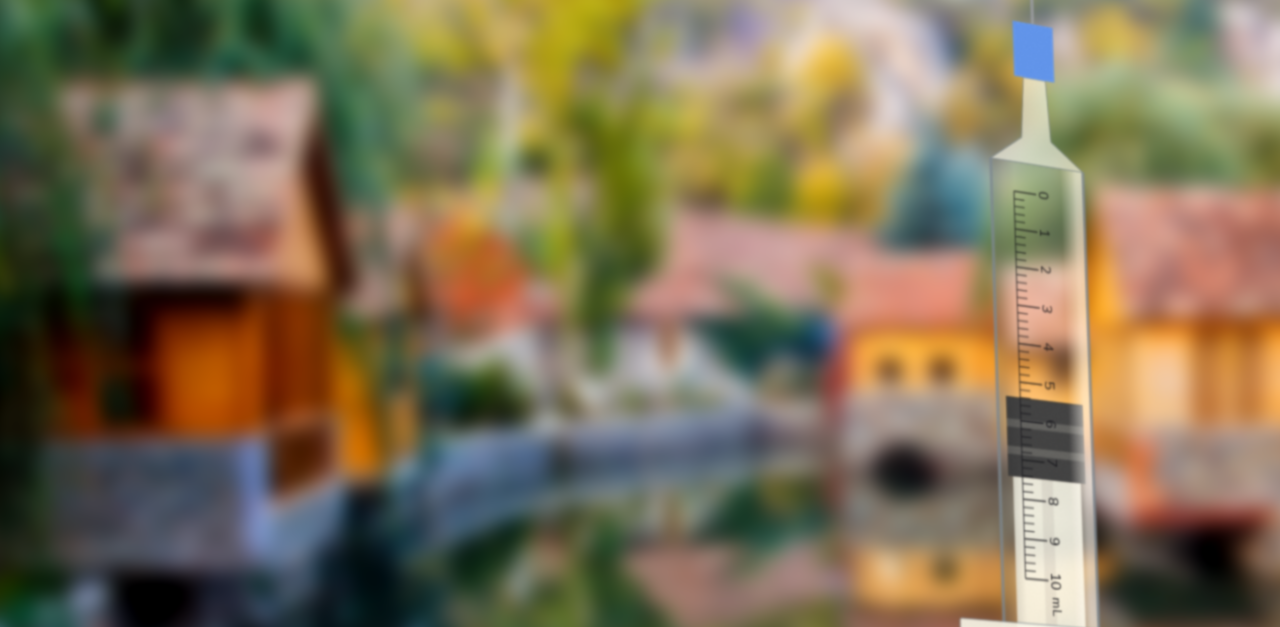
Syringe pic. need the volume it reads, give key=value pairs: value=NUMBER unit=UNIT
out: value=5.4 unit=mL
